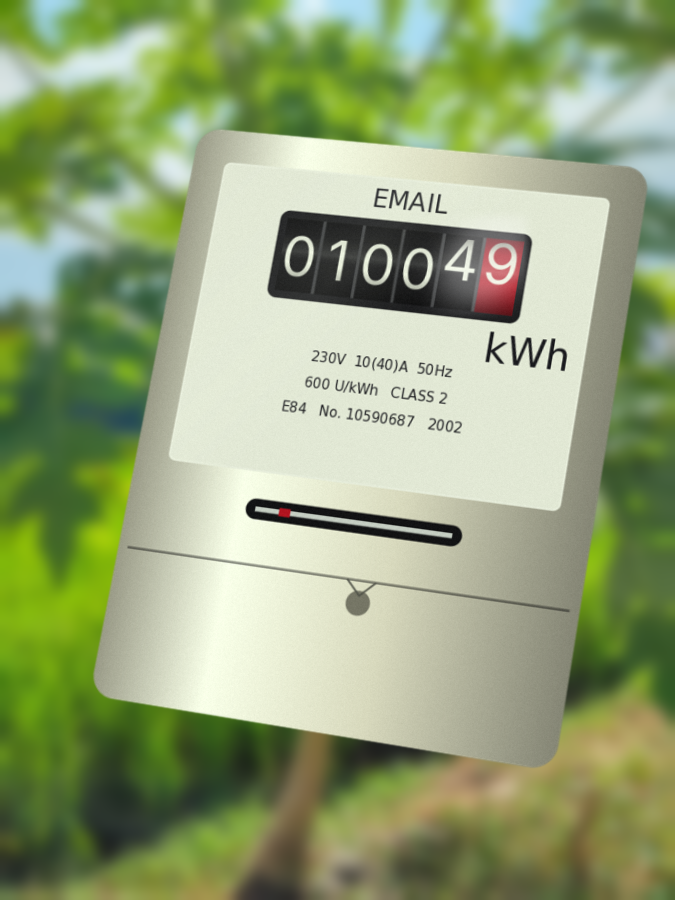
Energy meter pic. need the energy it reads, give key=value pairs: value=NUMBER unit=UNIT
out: value=1004.9 unit=kWh
